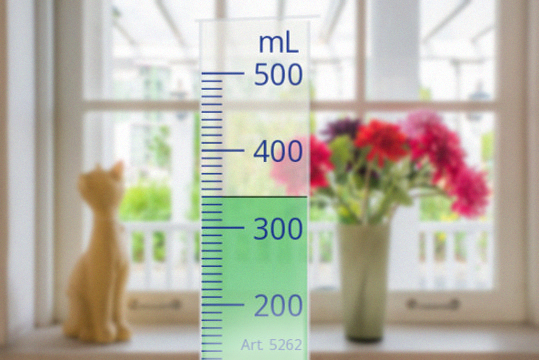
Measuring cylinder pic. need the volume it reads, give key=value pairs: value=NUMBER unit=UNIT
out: value=340 unit=mL
